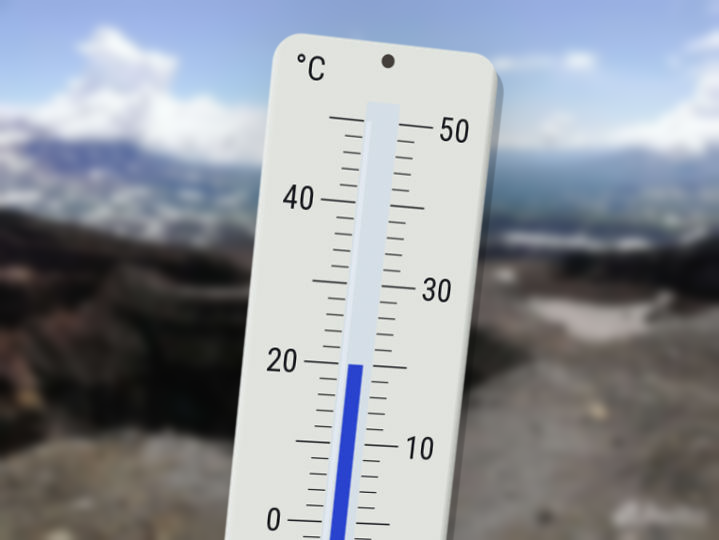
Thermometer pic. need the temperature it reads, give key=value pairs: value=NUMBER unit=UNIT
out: value=20 unit=°C
